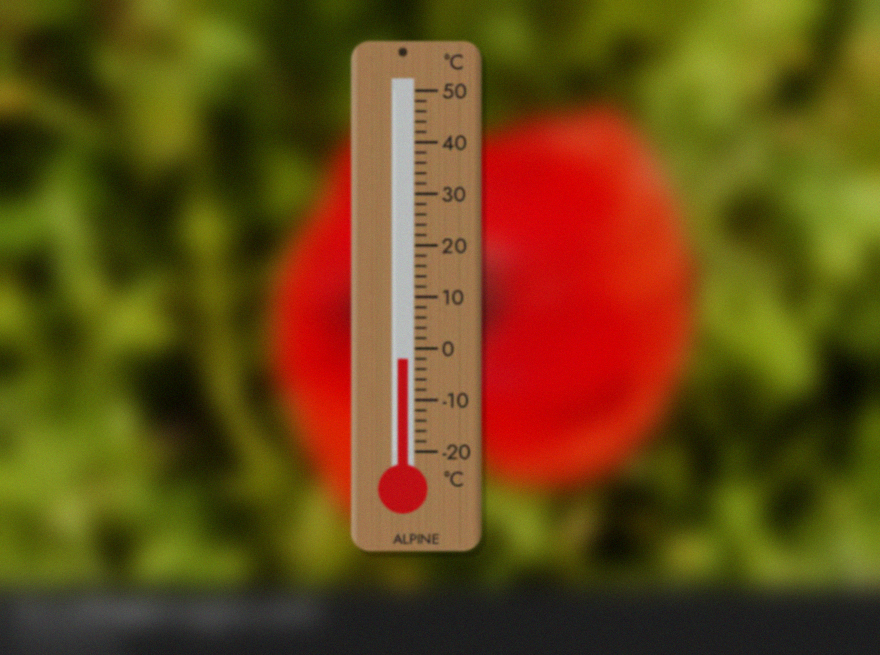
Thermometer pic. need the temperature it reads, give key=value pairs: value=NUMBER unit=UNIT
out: value=-2 unit=°C
